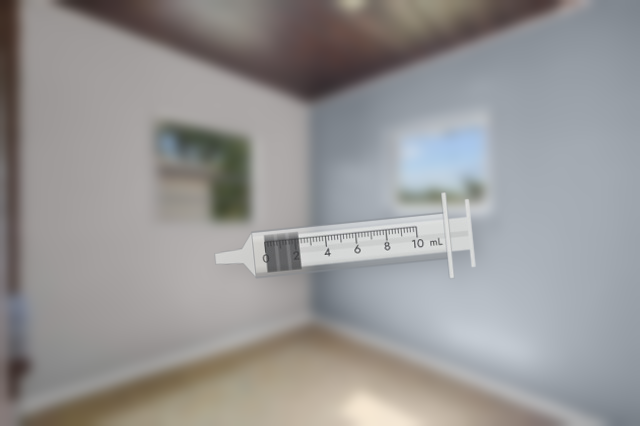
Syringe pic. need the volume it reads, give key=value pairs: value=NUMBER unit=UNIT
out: value=0 unit=mL
